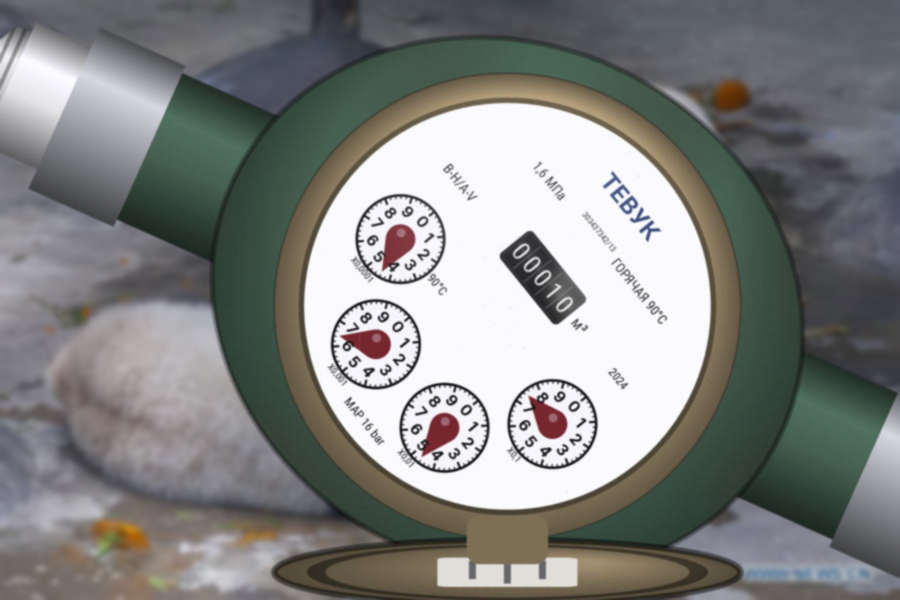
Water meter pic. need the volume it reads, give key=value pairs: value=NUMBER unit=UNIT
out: value=10.7464 unit=m³
